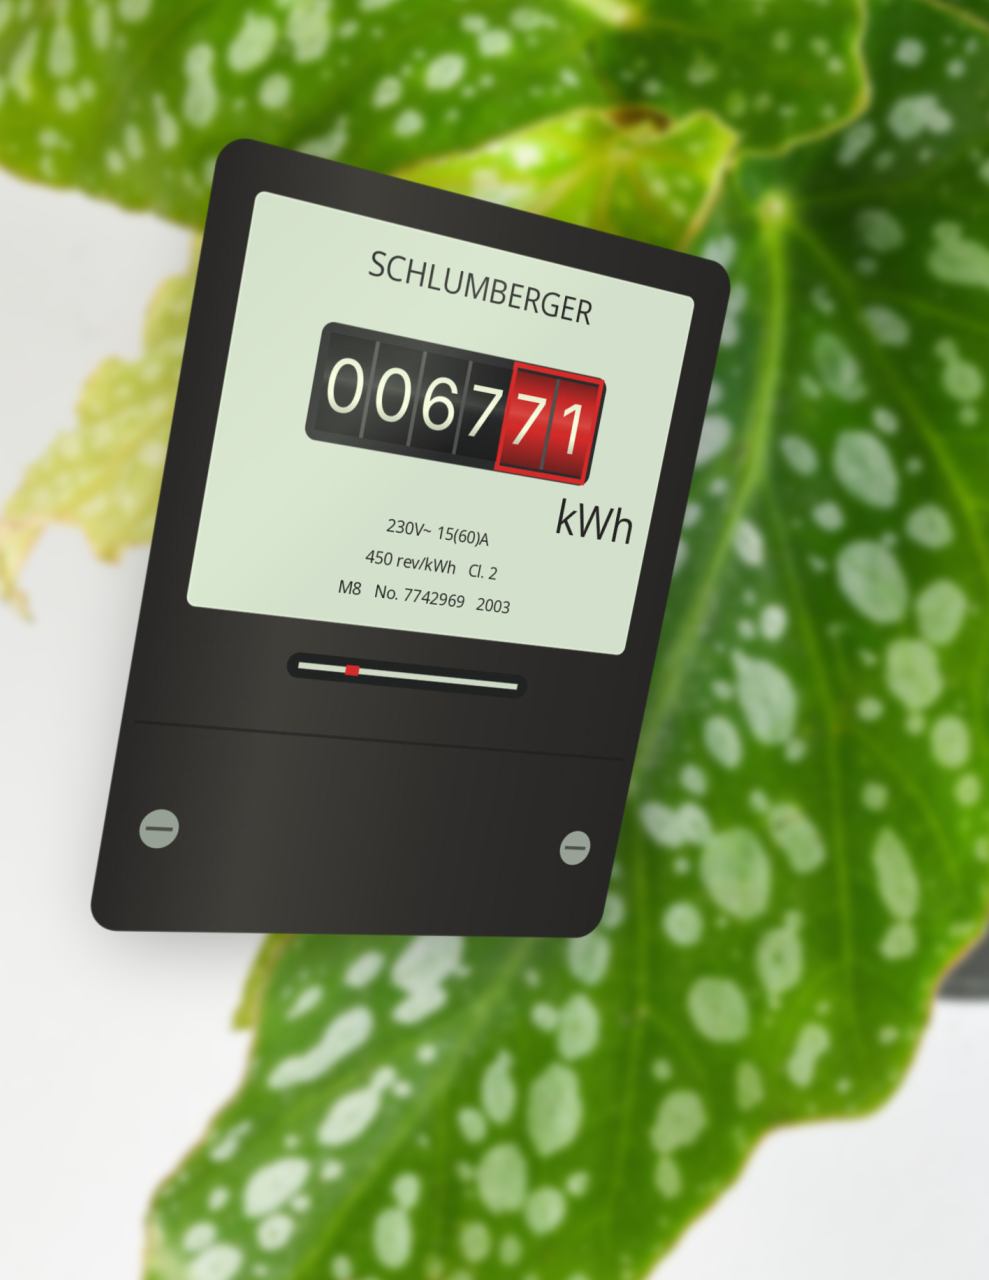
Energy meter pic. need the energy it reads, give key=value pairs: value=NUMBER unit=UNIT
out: value=67.71 unit=kWh
